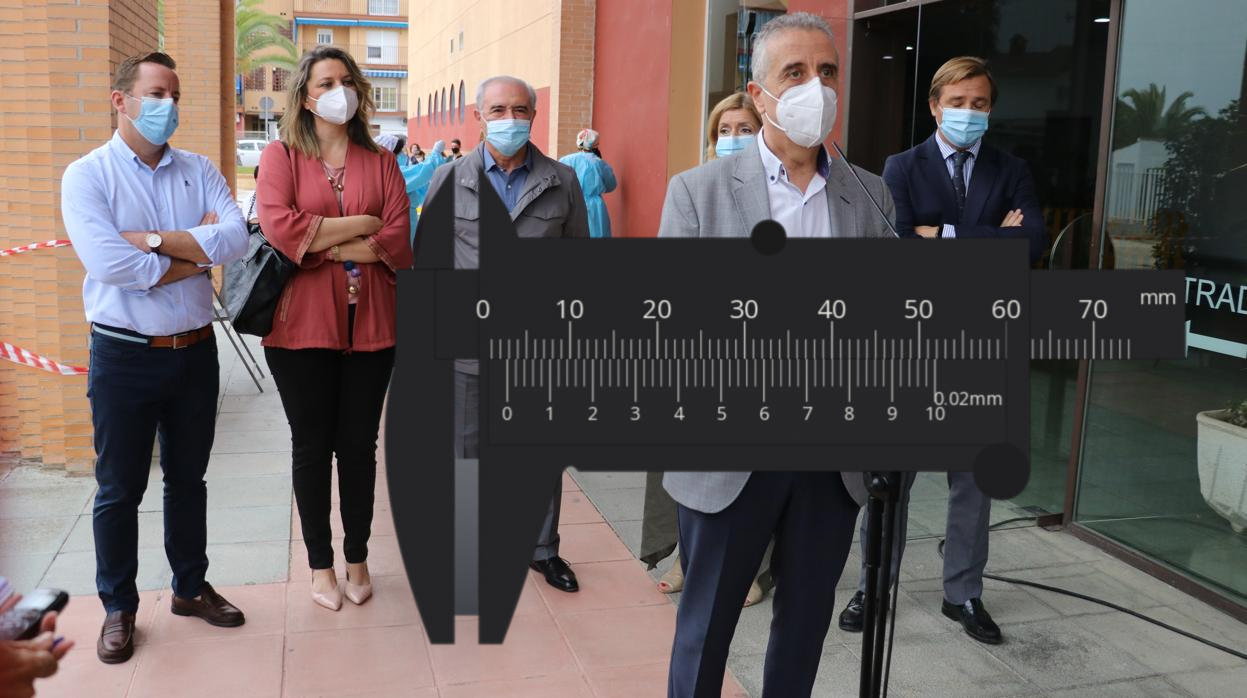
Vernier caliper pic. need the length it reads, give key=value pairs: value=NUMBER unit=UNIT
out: value=2.8 unit=mm
